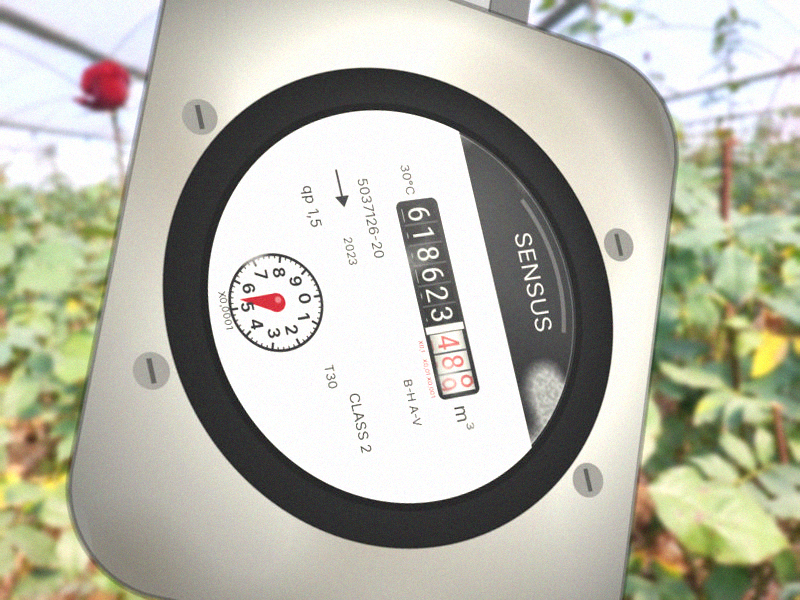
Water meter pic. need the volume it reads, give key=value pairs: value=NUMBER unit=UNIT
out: value=618623.4885 unit=m³
